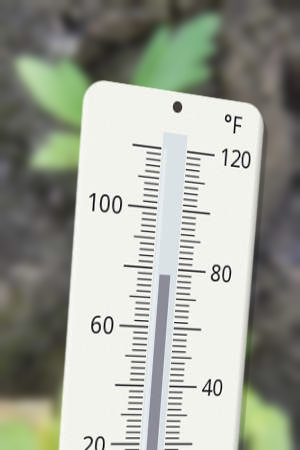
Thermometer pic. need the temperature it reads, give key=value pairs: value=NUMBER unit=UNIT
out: value=78 unit=°F
